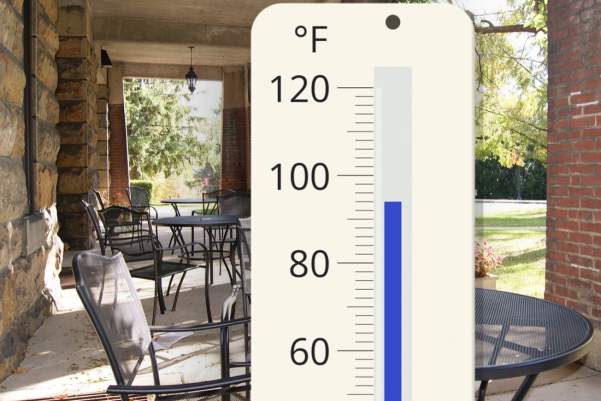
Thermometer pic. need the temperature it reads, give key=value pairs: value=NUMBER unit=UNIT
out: value=94 unit=°F
